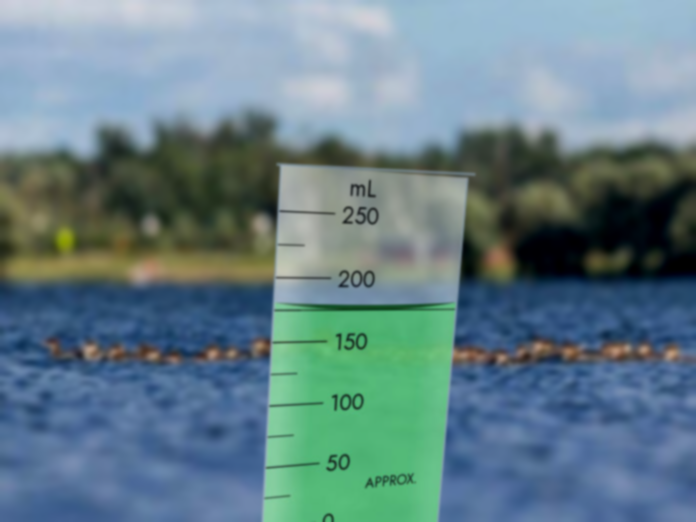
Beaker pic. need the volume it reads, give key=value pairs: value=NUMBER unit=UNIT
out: value=175 unit=mL
